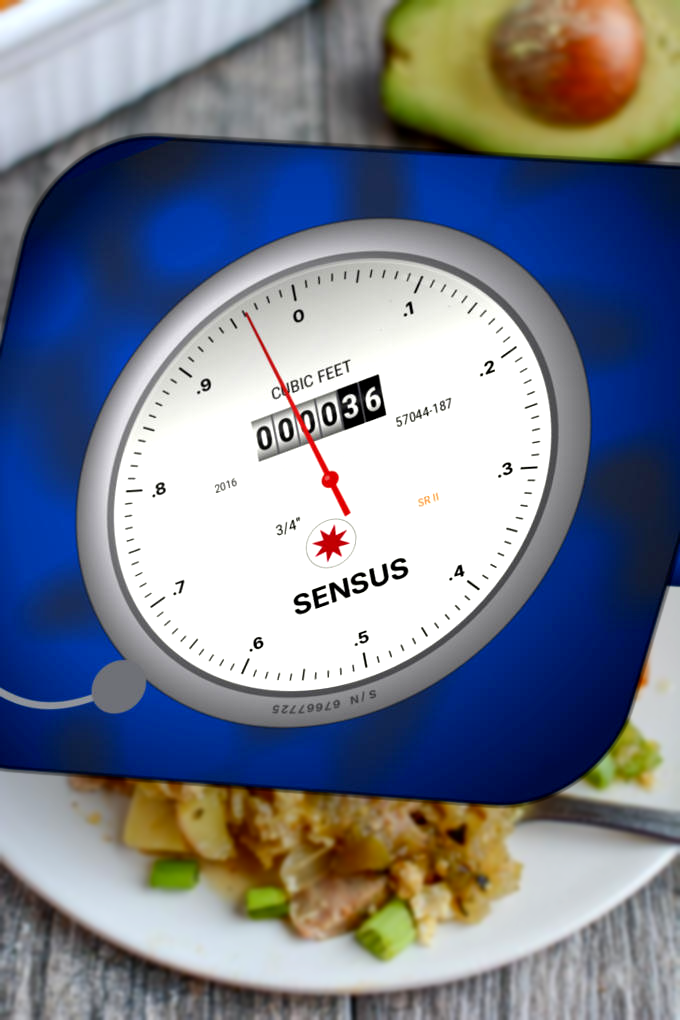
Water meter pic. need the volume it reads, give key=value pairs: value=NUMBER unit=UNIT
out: value=35.96 unit=ft³
